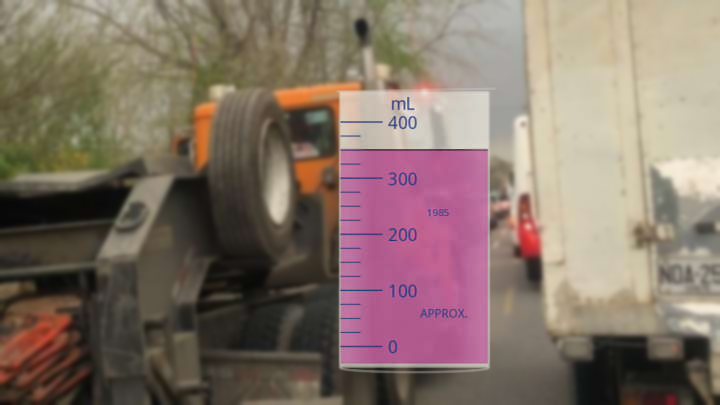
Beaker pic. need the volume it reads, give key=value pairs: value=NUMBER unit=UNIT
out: value=350 unit=mL
